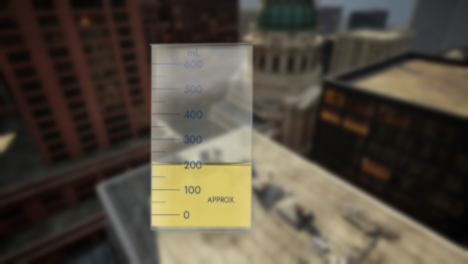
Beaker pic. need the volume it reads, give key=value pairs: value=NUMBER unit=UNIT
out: value=200 unit=mL
